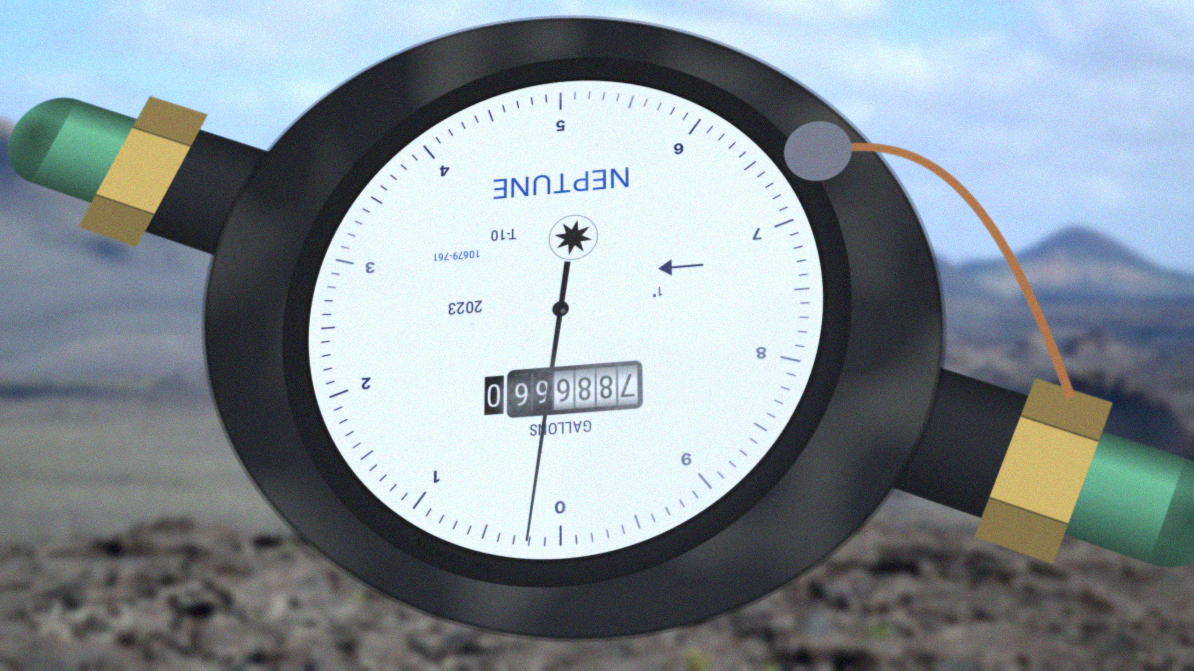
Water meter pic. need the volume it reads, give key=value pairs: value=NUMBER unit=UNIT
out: value=7886660.2 unit=gal
